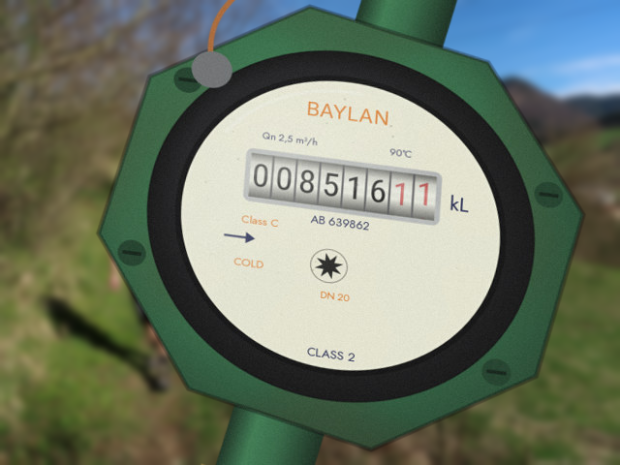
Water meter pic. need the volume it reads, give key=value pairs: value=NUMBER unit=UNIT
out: value=8516.11 unit=kL
